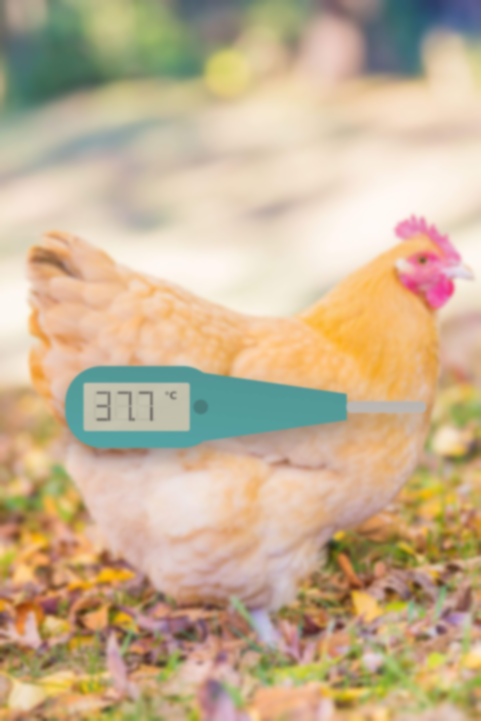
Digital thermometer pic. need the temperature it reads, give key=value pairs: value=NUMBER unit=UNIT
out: value=37.7 unit=°C
